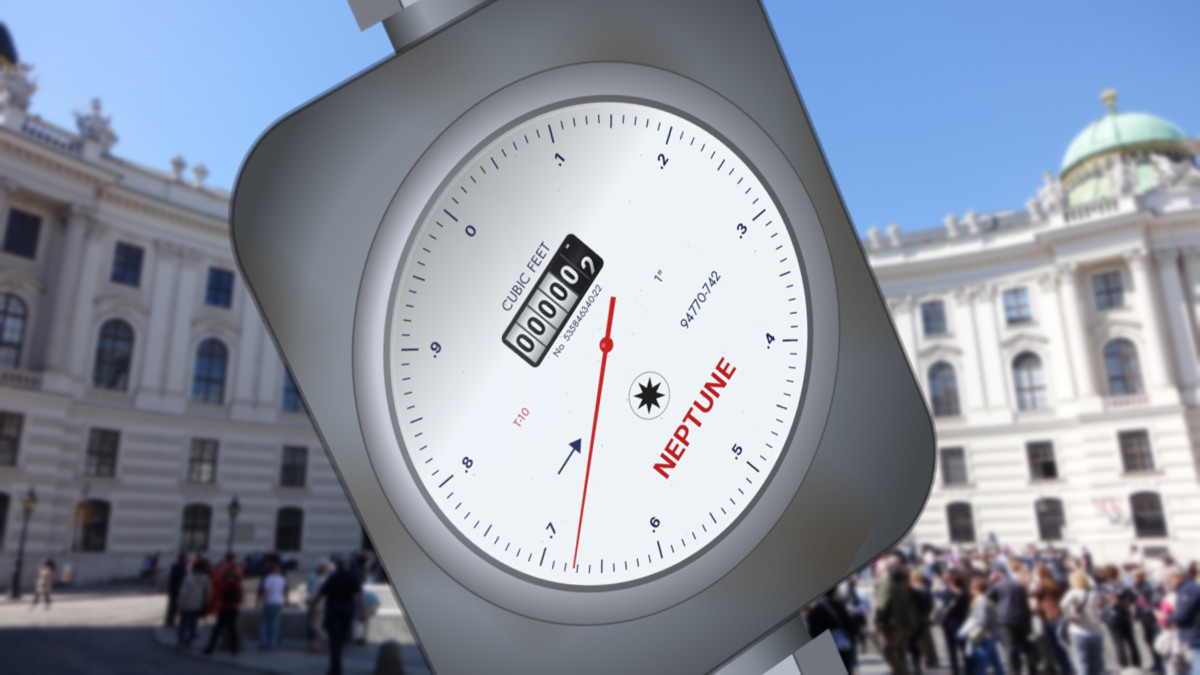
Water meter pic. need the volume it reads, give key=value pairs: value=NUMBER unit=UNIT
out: value=1.67 unit=ft³
